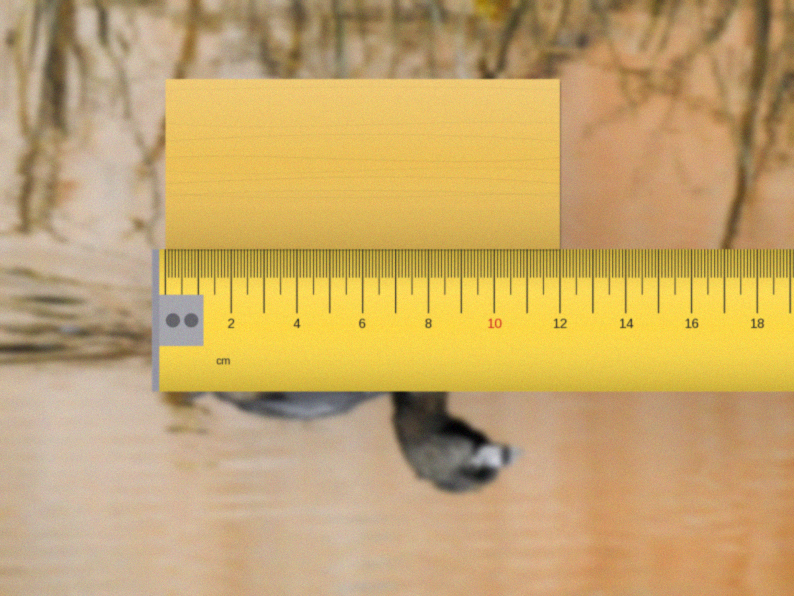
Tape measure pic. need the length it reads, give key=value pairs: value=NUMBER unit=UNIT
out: value=12 unit=cm
